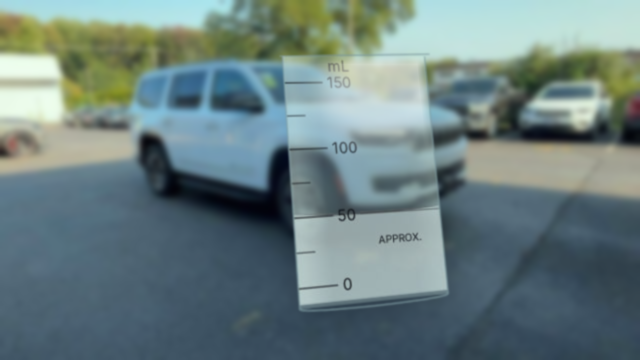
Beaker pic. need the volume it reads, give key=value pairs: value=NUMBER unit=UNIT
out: value=50 unit=mL
